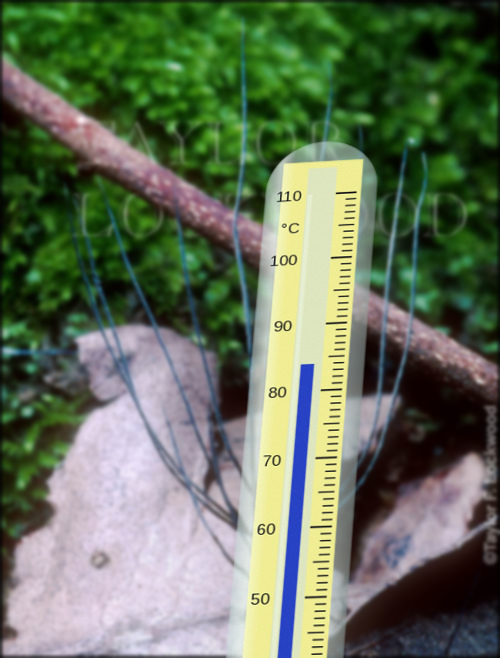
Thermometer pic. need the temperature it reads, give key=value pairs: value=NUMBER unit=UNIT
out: value=84 unit=°C
